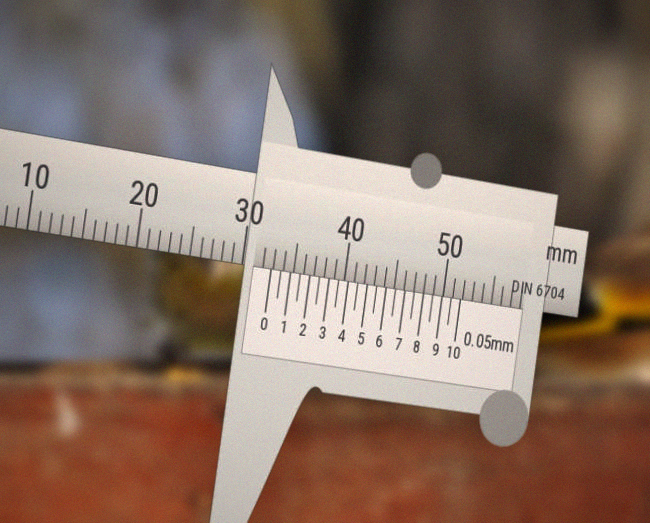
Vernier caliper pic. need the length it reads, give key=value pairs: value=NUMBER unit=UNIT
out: value=32.8 unit=mm
